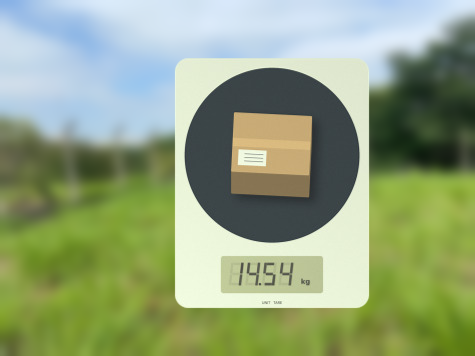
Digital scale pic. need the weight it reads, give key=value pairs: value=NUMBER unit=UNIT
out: value=14.54 unit=kg
